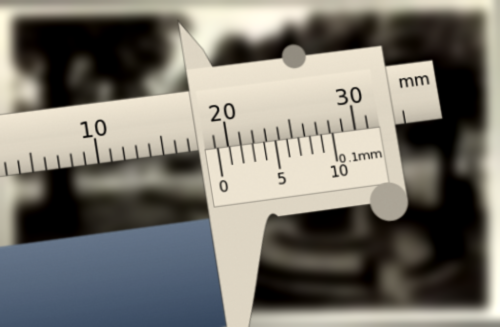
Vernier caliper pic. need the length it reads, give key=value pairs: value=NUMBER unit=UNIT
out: value=19.2 unit=mm
